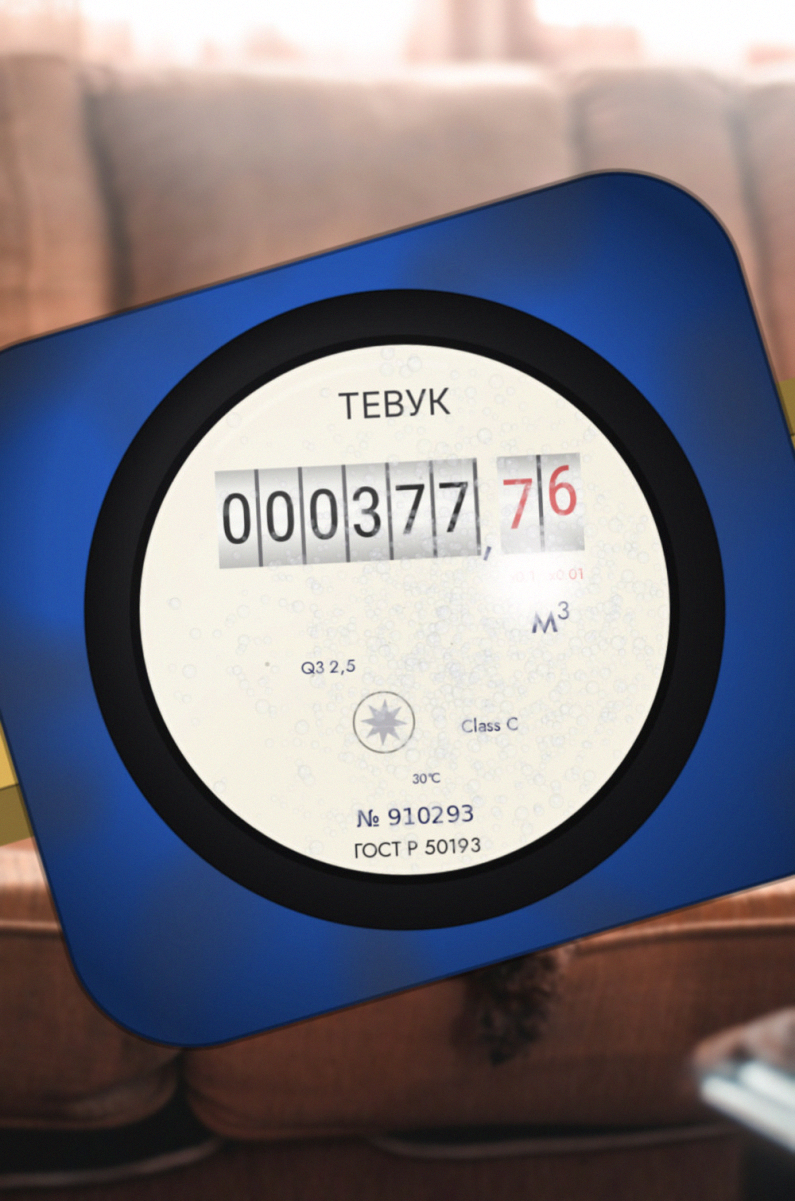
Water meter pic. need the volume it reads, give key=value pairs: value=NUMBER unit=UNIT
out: value=377.76 unit=m³
